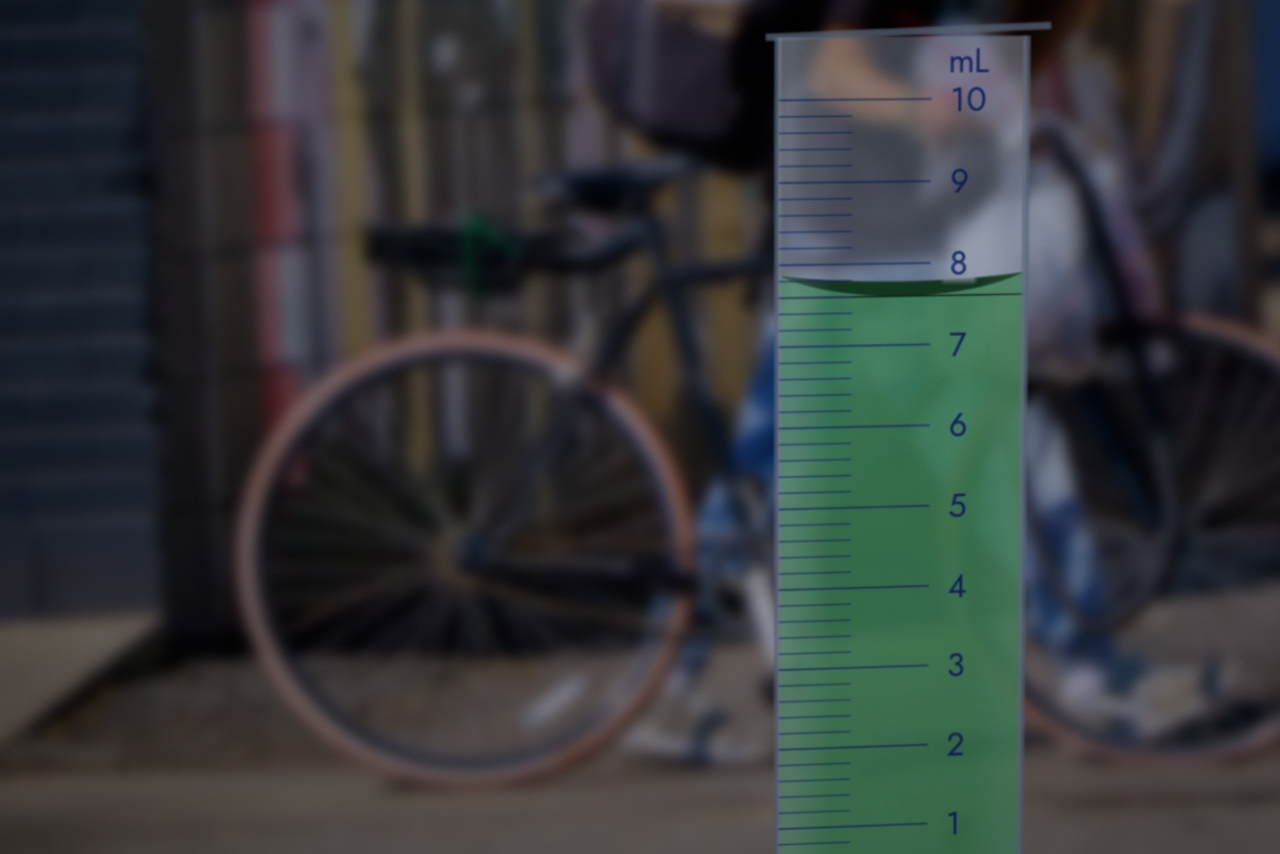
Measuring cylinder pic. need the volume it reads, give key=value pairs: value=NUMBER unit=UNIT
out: value=7.6 unit=mL
